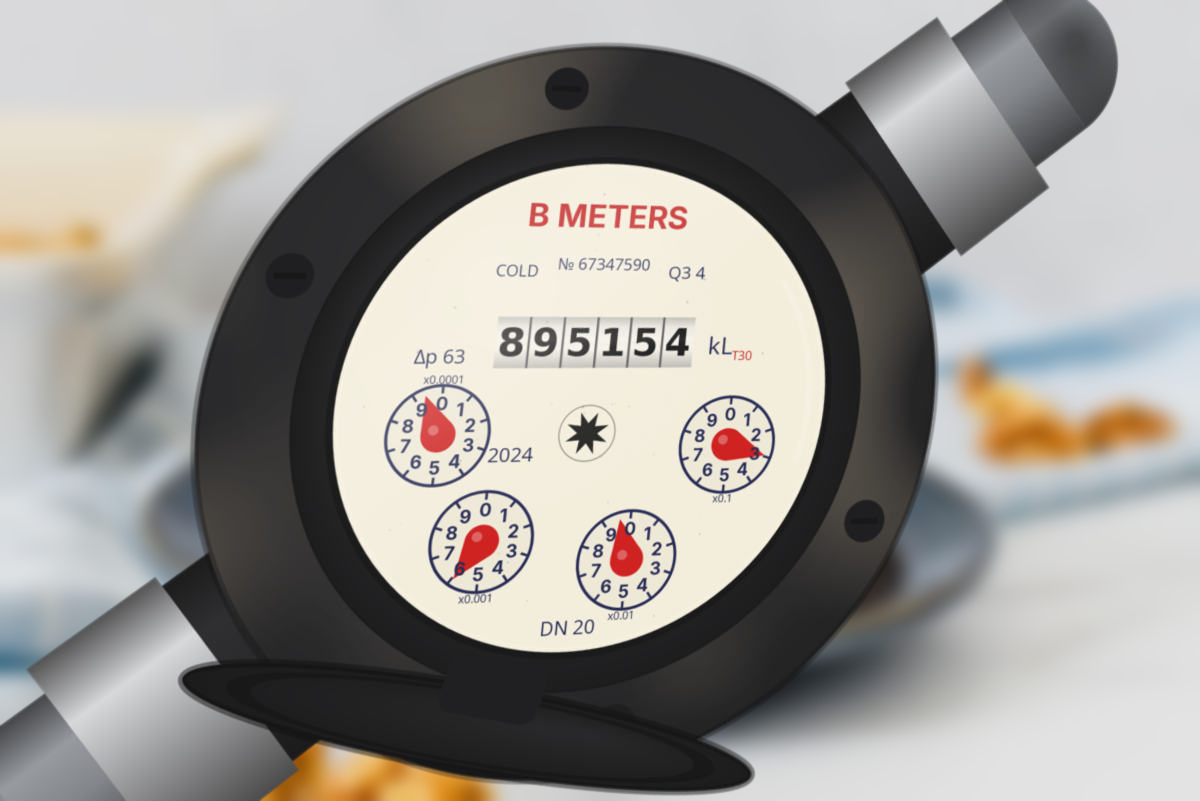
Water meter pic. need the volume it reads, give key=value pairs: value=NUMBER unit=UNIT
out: value=895154.2959 unit=kL
